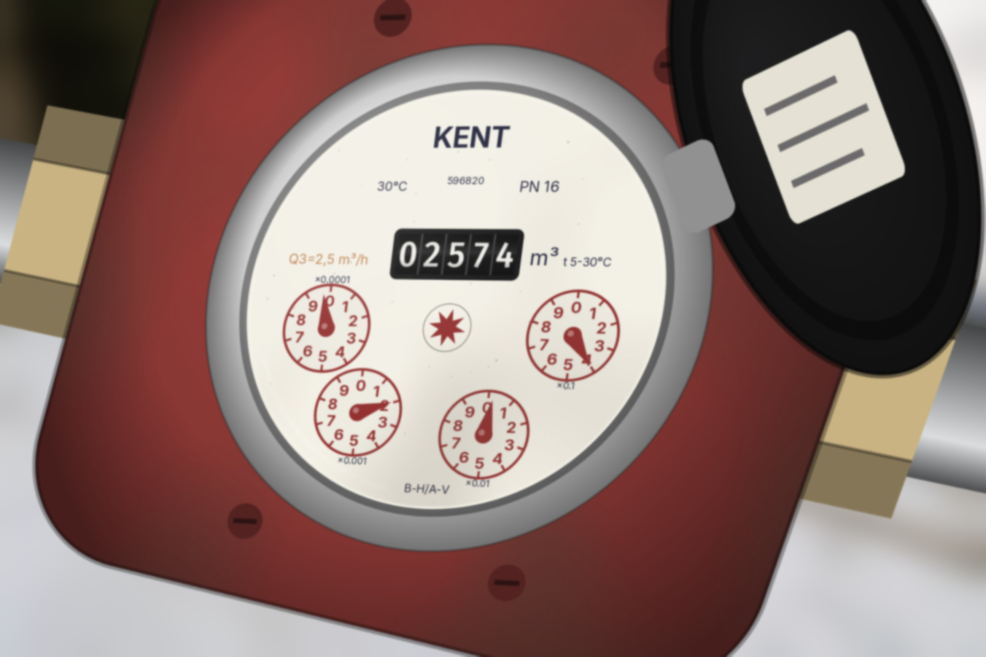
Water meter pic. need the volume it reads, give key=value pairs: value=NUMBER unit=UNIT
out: value=2574.4019 unit=m³
